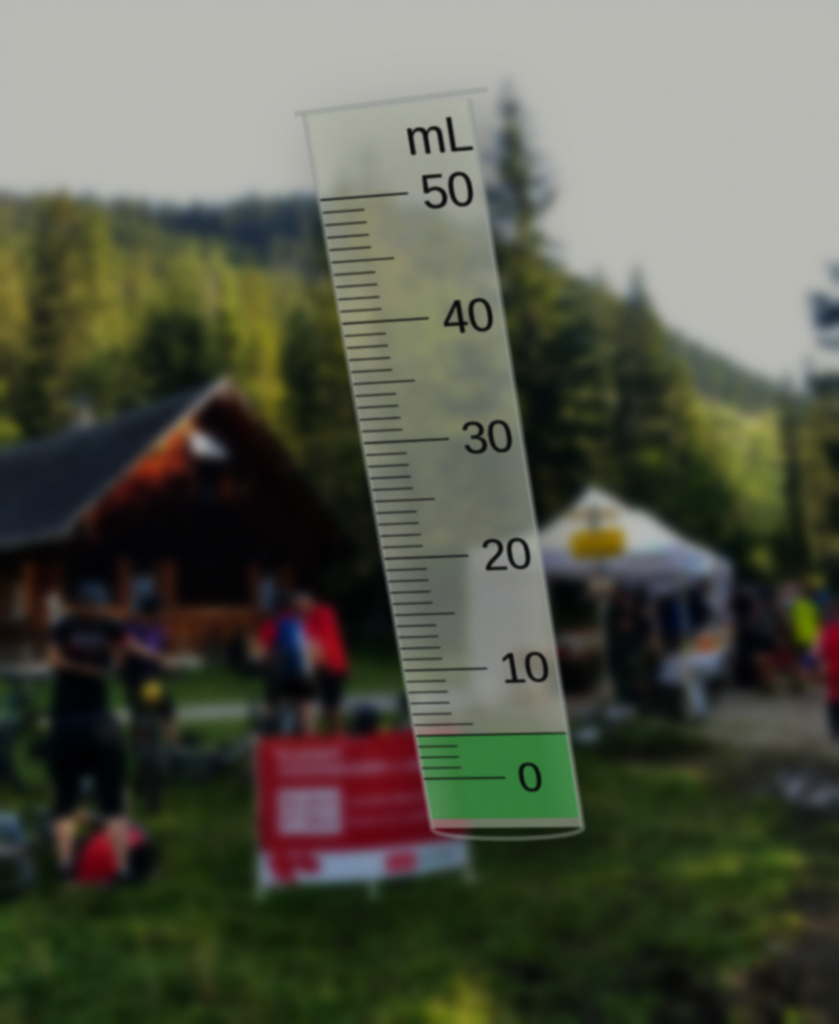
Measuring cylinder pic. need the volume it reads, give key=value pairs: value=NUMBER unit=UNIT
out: value=4 unit=mL
